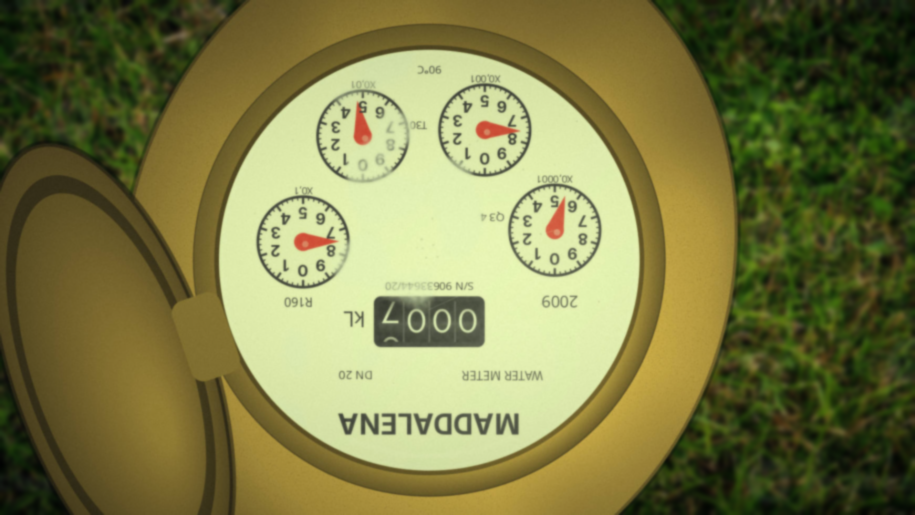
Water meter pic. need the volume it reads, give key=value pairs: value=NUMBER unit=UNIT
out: value=6.7475 unit=kL
